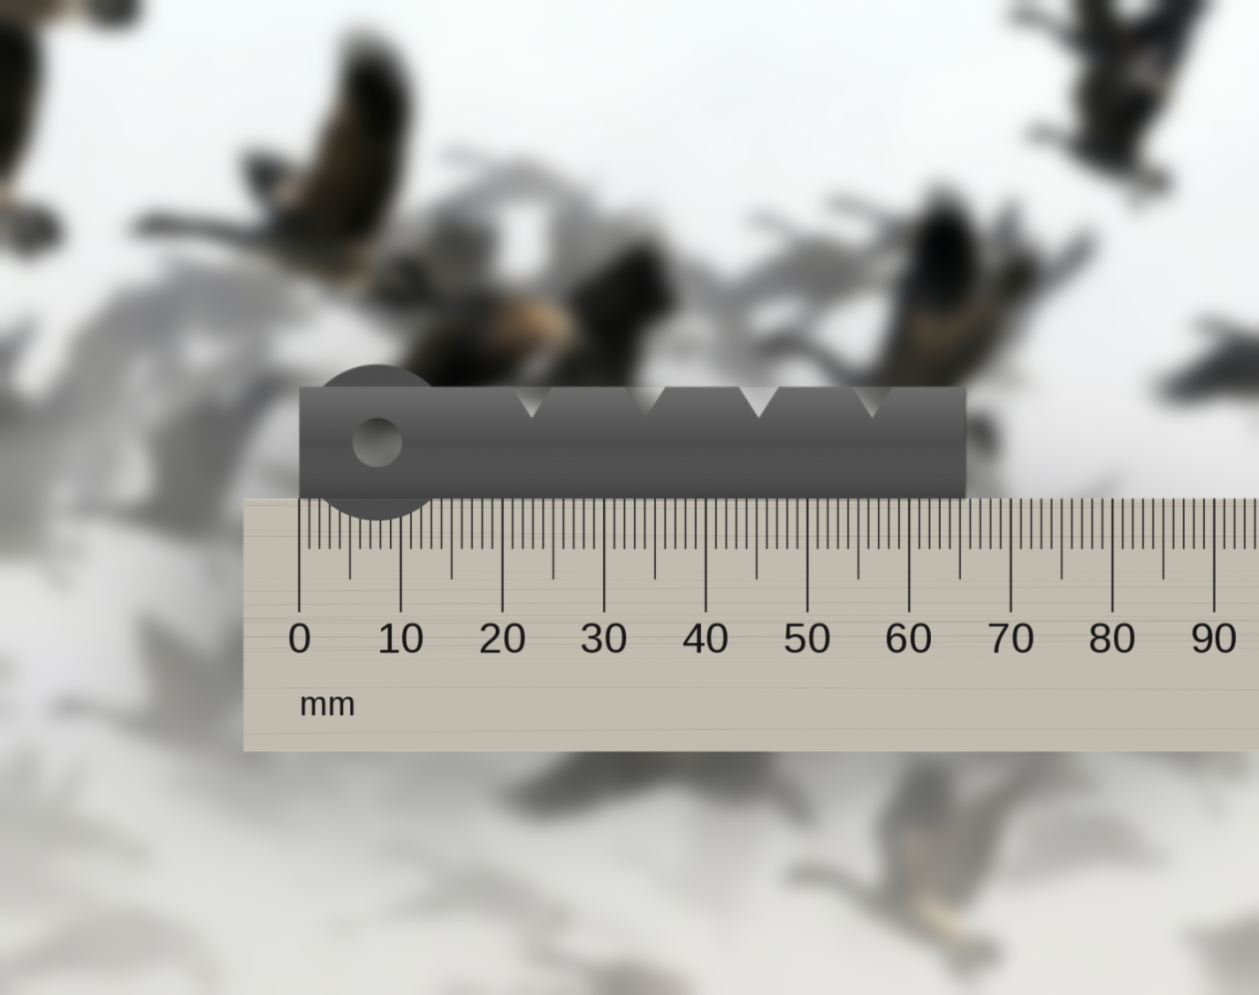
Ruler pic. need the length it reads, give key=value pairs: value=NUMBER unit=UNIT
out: value=65.5 unit=mm
